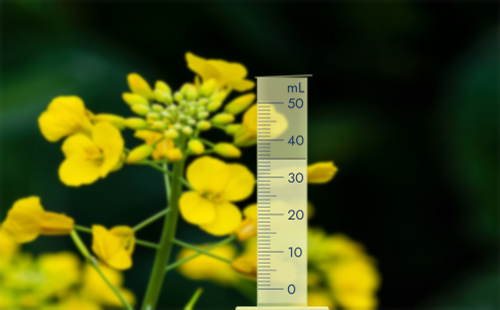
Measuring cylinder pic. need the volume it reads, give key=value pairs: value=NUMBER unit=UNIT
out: value=35 unit=mL
